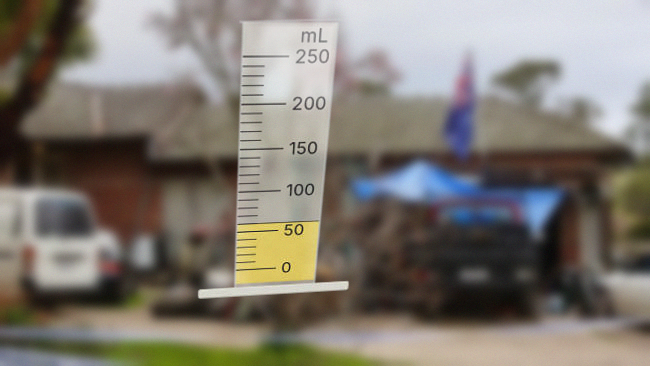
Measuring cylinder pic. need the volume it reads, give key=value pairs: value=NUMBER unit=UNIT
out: value=60 unit=mL
